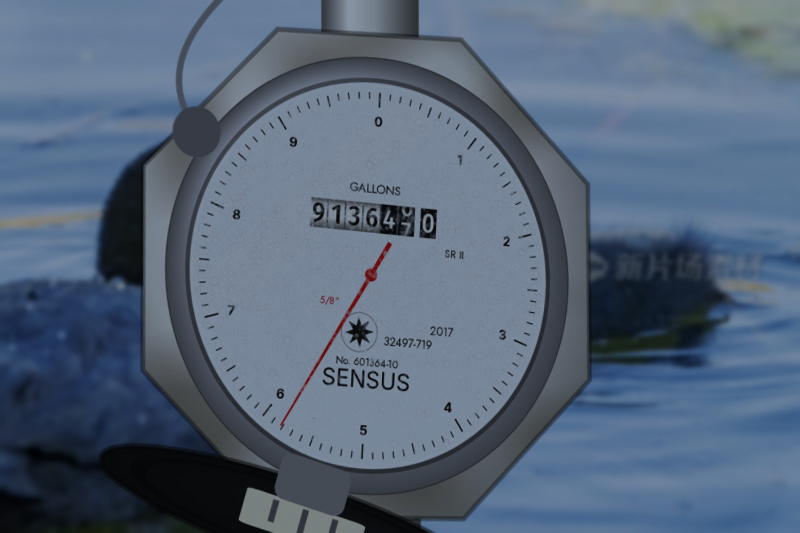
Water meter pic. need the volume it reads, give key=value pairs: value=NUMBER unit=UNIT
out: value=9136465.8 unit=gal
